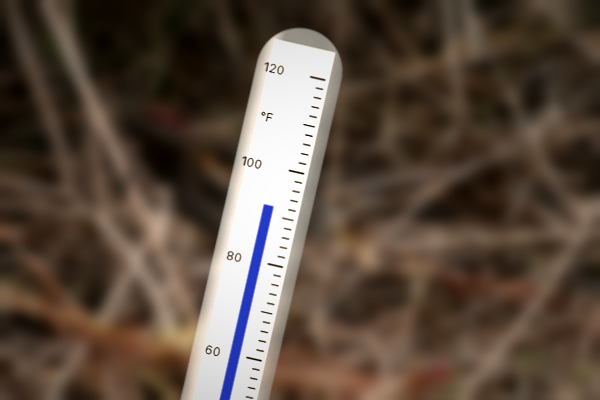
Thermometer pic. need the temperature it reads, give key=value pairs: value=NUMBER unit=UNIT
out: value=92 unit=°F
